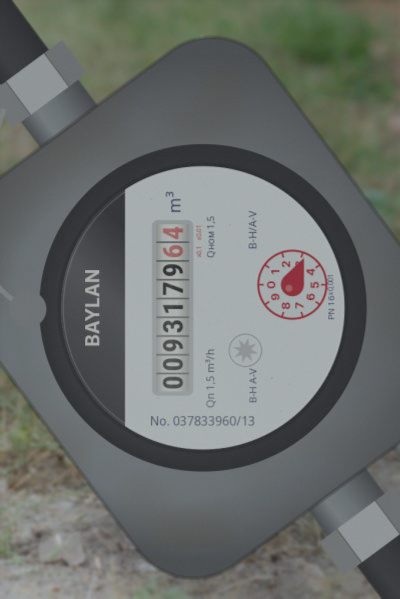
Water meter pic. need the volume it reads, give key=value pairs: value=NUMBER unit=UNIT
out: value=93179.643 unit=m³
